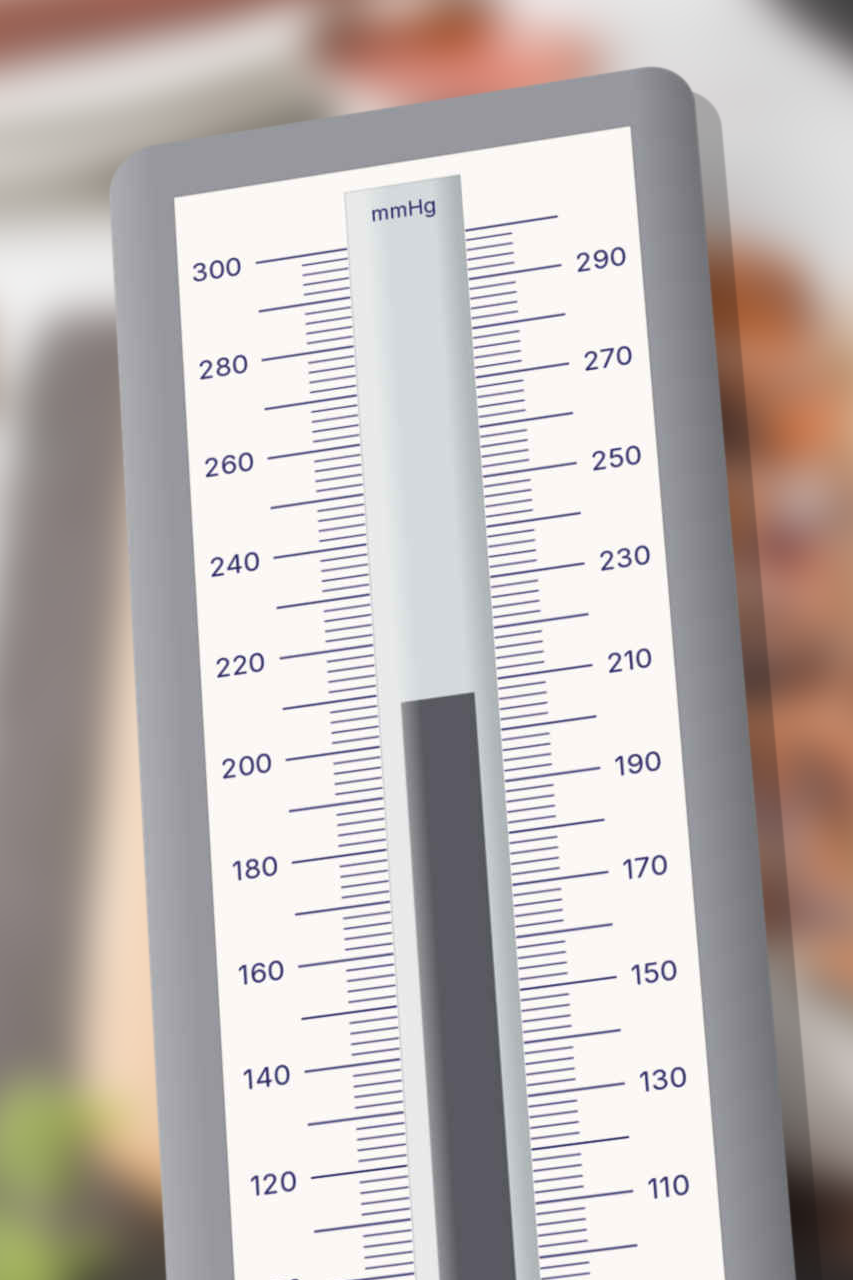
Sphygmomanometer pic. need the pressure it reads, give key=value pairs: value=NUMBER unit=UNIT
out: value=208 unit=mmHg
